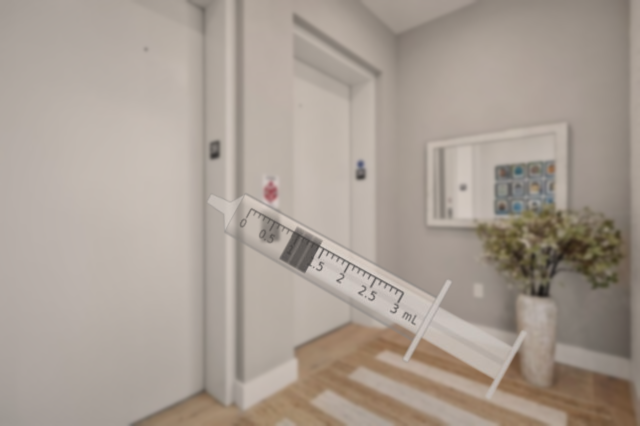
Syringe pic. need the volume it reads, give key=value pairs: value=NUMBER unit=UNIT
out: value=0.9 unit=mL
